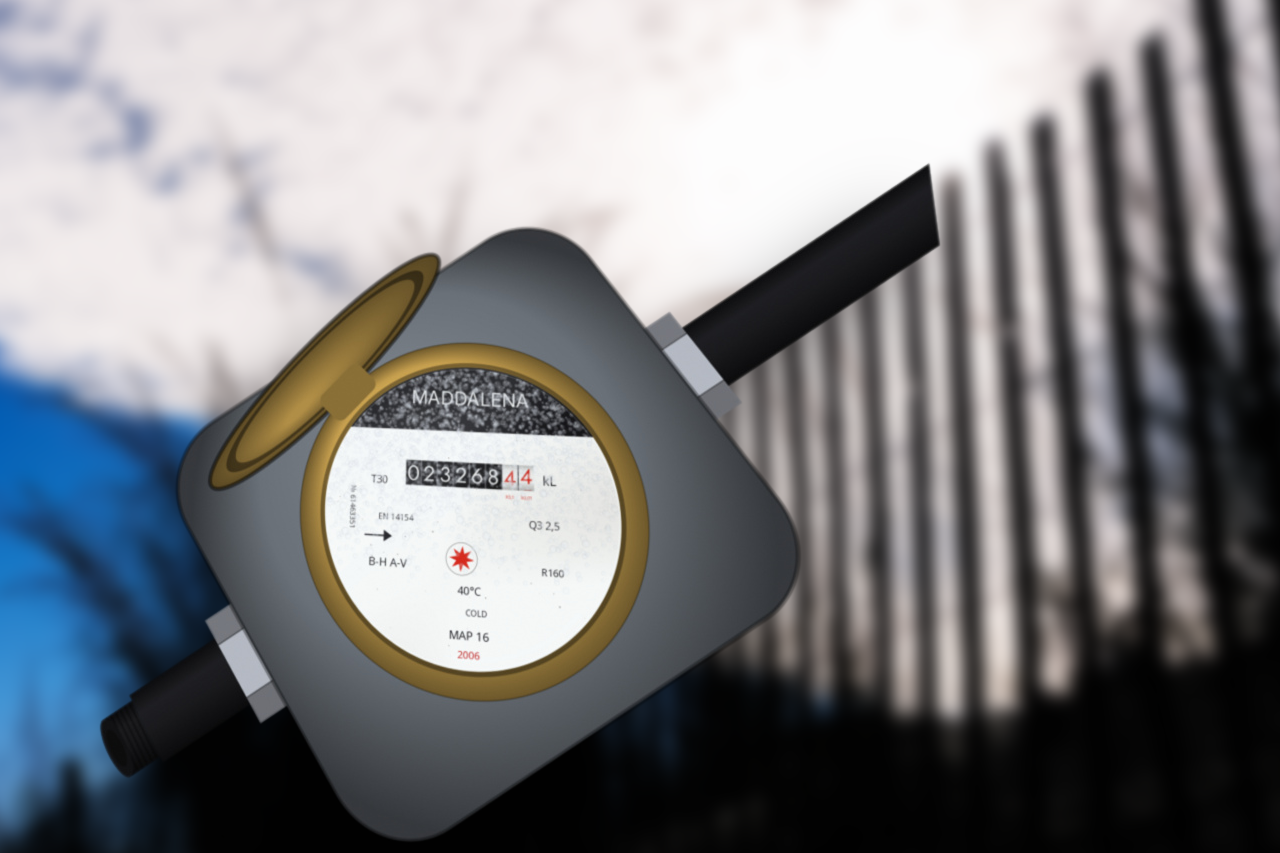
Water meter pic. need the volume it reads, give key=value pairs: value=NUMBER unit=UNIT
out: value=23268.44 unit=kL
